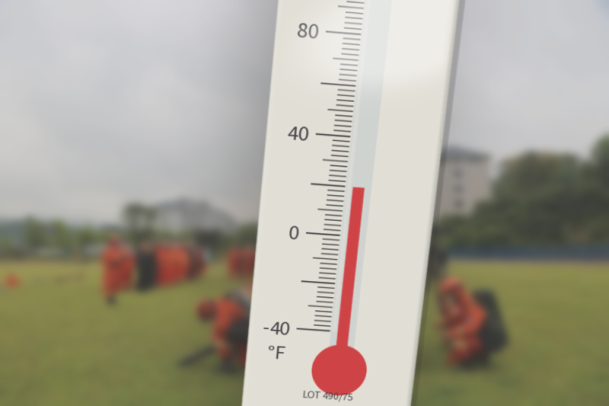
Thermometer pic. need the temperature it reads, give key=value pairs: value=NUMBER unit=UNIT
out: value=20 unit=°F
